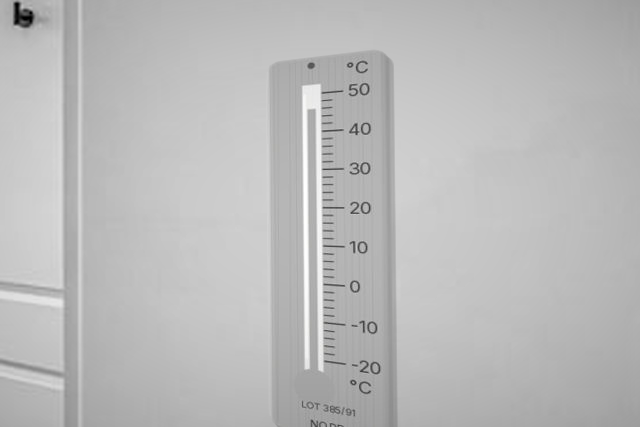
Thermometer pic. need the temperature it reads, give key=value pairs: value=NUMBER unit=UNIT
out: value=46 unit=°C
